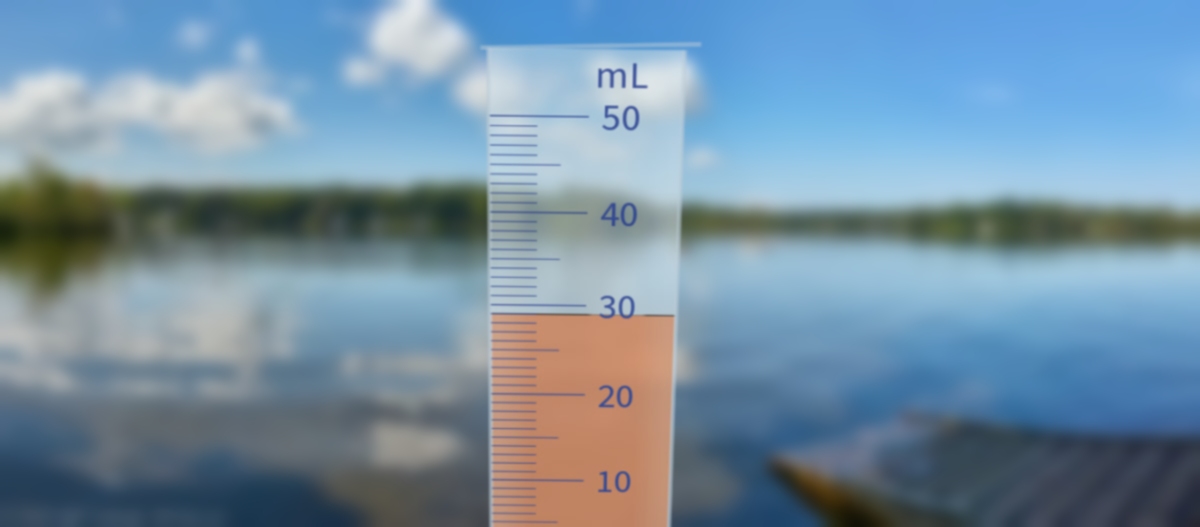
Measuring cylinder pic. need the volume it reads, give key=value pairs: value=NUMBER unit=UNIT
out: value=29 unit=mL
